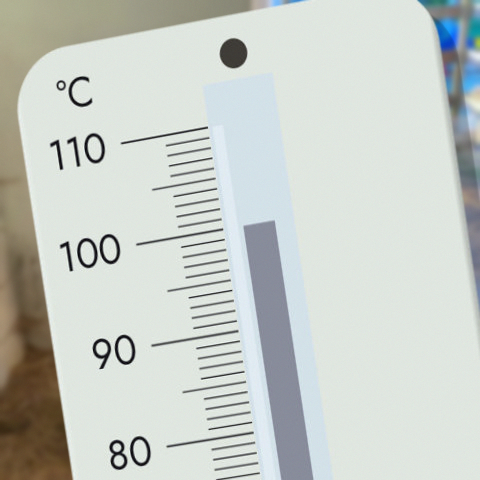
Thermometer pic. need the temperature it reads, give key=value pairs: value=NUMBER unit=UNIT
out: value=100 unit=°C
